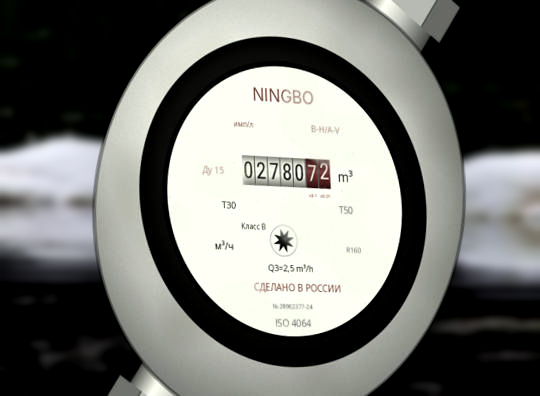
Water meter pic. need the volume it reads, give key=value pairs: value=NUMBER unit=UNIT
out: value=2780.72 unit=m³
